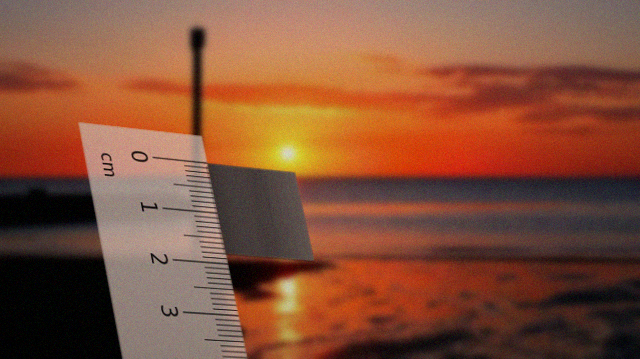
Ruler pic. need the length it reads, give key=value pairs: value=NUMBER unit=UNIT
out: value=1.8 unit=cm
